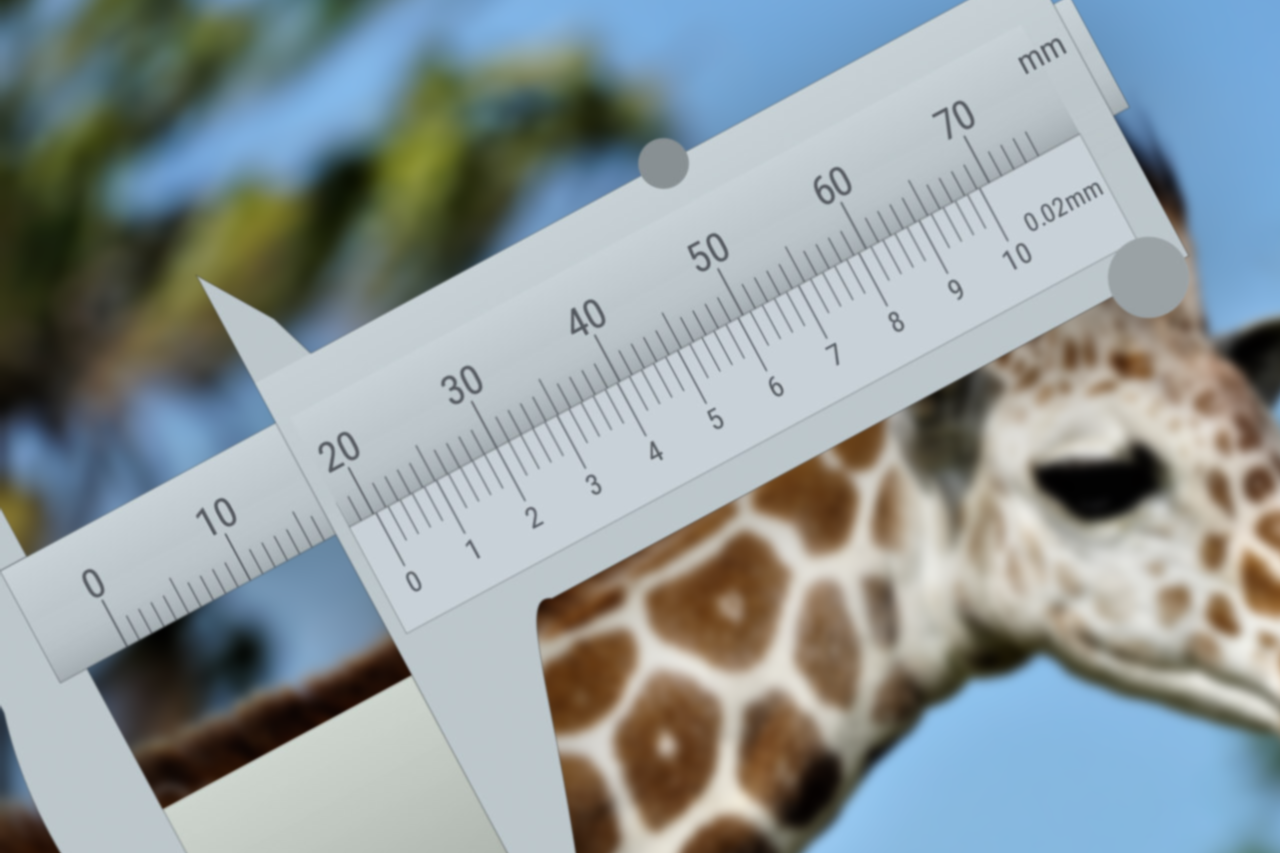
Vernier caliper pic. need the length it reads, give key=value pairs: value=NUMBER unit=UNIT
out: value=20.2 unit=mm
